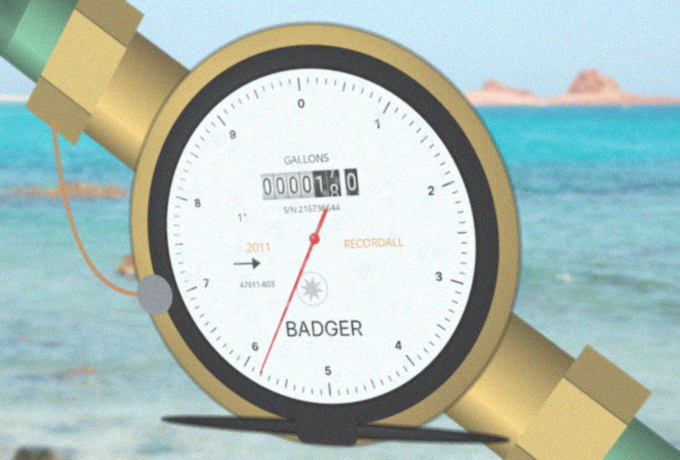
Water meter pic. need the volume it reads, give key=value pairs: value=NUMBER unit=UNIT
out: value=175.8 unit=gal
